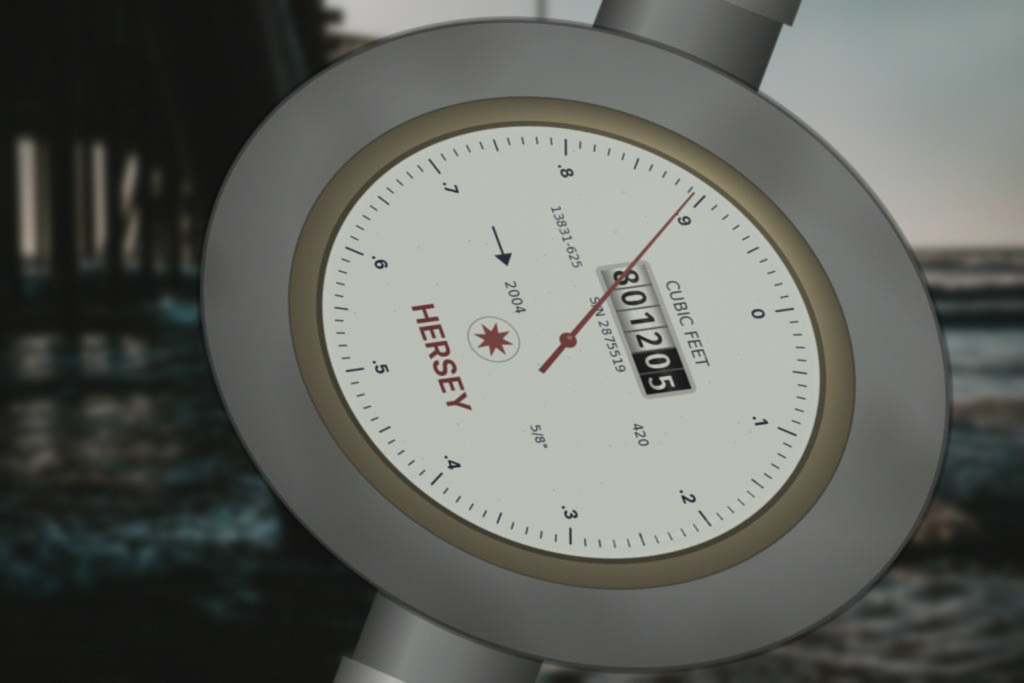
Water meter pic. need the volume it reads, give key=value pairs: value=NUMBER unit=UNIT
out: value=801204.89 unit=ft³
